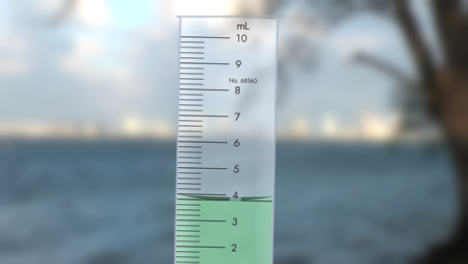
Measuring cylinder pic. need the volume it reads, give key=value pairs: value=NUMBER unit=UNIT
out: value=3.8 unit=mL
